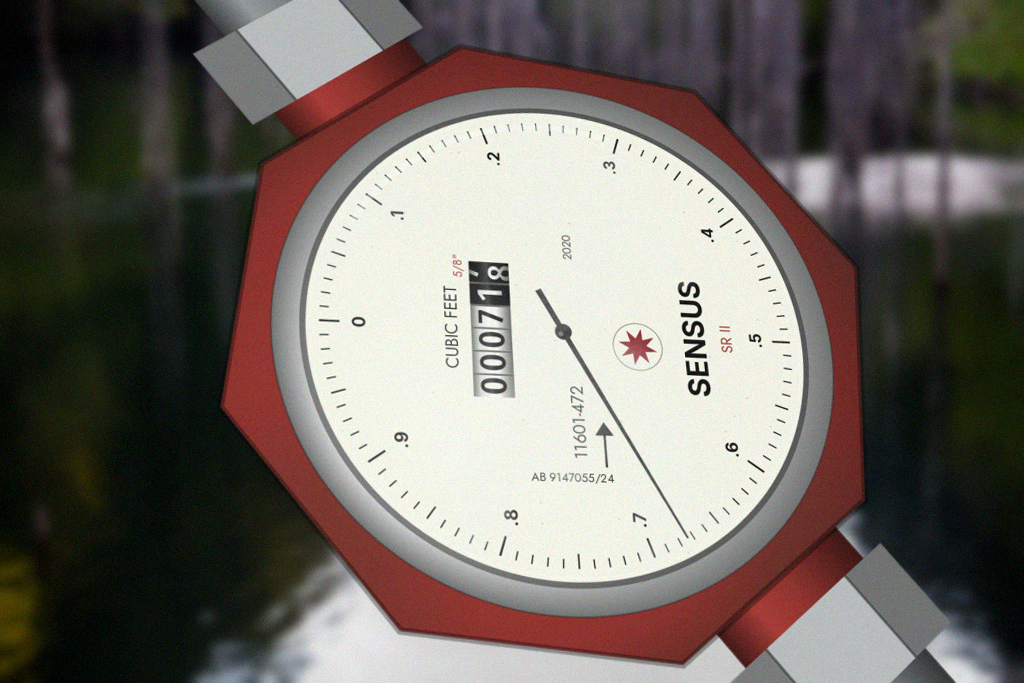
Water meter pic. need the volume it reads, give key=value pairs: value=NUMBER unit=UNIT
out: value=717.67 unit=ft³
